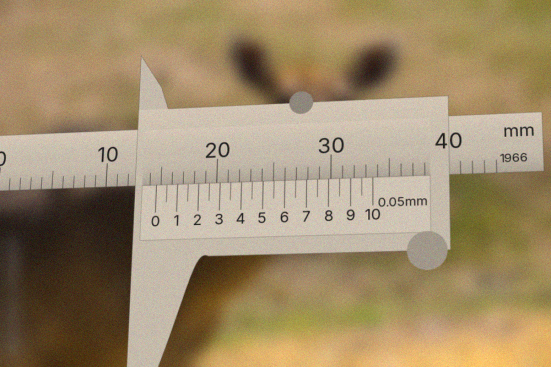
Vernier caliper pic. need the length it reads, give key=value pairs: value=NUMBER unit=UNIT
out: value=14.6 unit=mm
